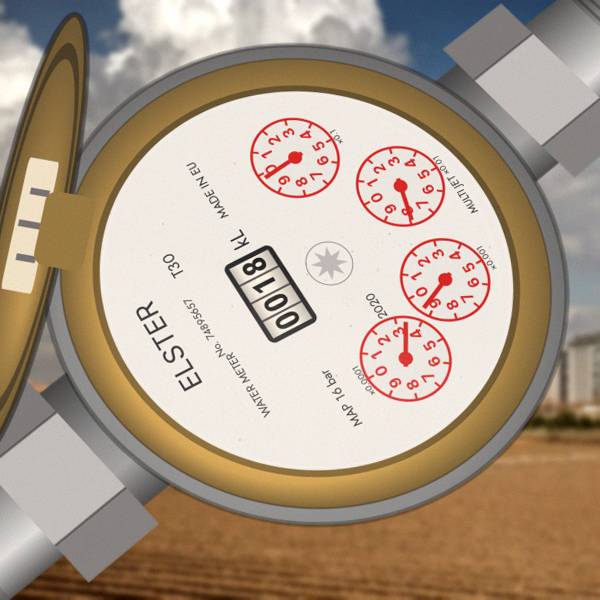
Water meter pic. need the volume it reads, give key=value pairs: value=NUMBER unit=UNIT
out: value=17.9793 unit=kL
